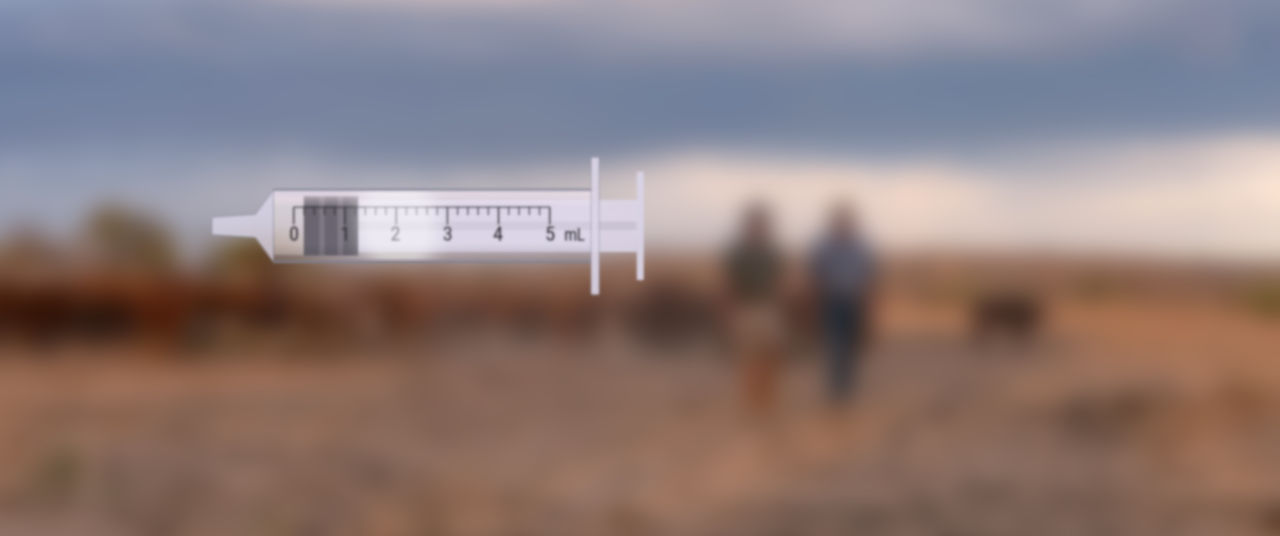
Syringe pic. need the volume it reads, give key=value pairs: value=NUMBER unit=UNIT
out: value=0.2 unit=mL
